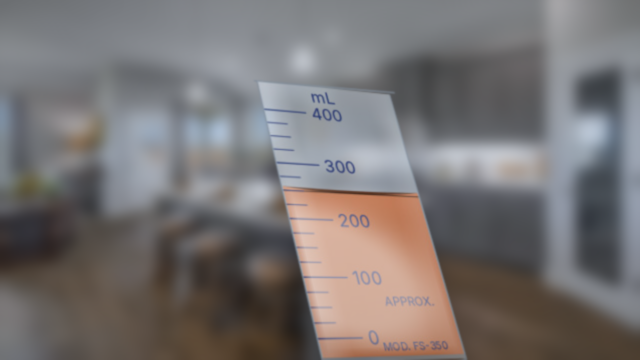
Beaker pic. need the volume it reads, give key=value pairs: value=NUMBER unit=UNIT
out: value=250 unit=mL
